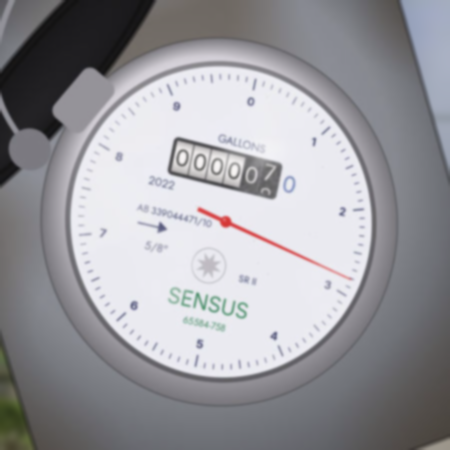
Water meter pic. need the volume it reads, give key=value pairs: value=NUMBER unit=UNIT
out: value=72.8 unit=gal
